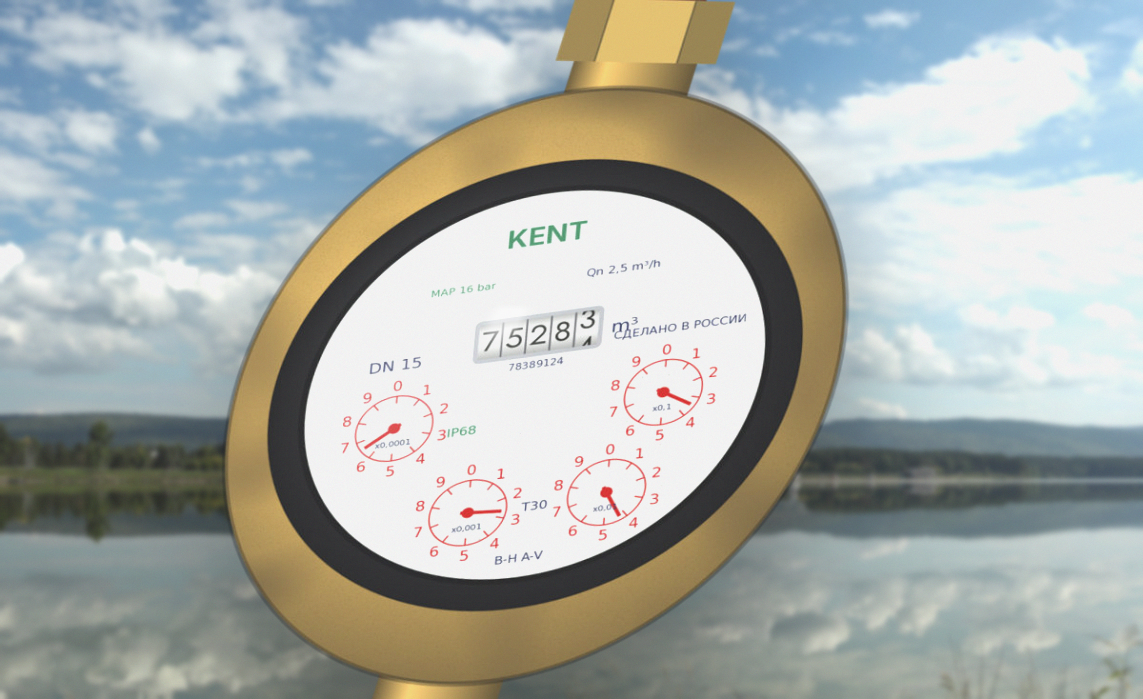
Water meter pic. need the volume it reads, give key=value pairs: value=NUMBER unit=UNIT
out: value=75283.3426 unit=m³
